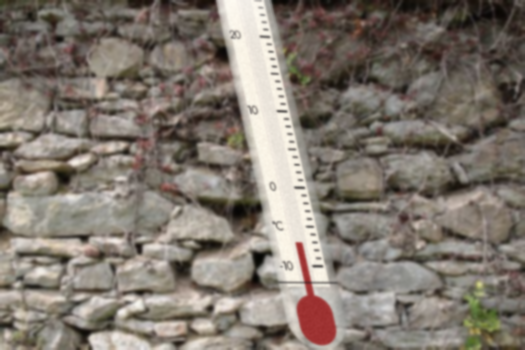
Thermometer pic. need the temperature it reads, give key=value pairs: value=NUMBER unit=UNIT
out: value=-7 unit=°C
